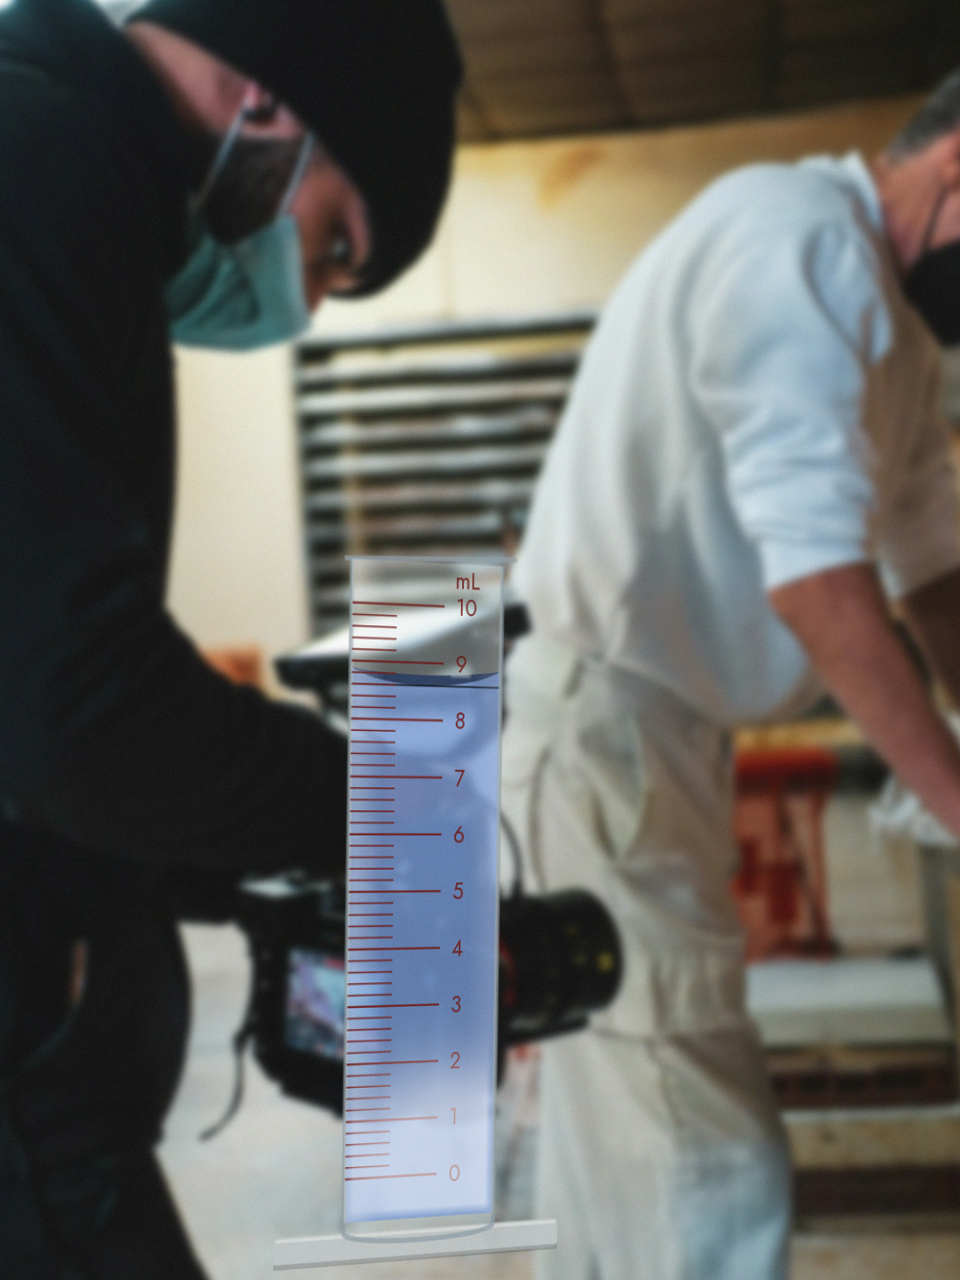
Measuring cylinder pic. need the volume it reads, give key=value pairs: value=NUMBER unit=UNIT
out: value=8.6 unit=mL
